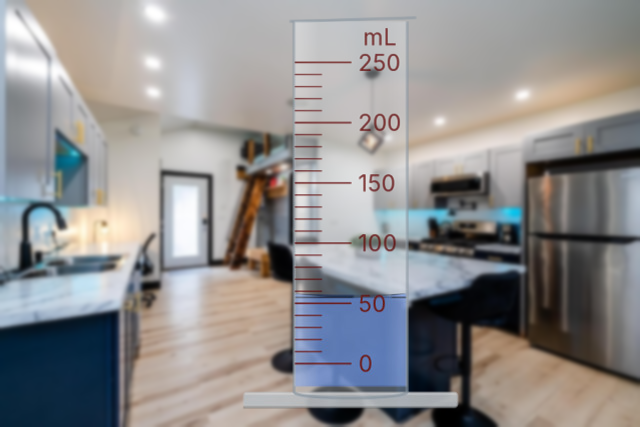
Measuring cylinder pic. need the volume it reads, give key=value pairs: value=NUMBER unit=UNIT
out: value=55 unit=mL
